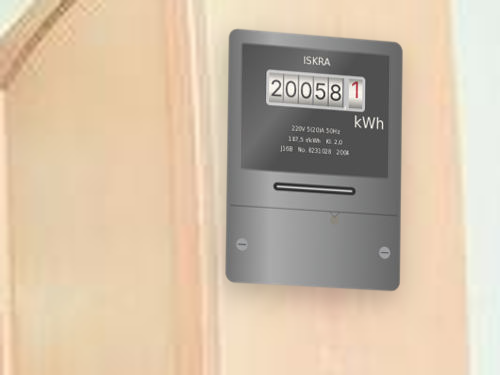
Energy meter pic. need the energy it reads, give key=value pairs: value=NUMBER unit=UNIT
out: value=20058.1 unit=kWh
